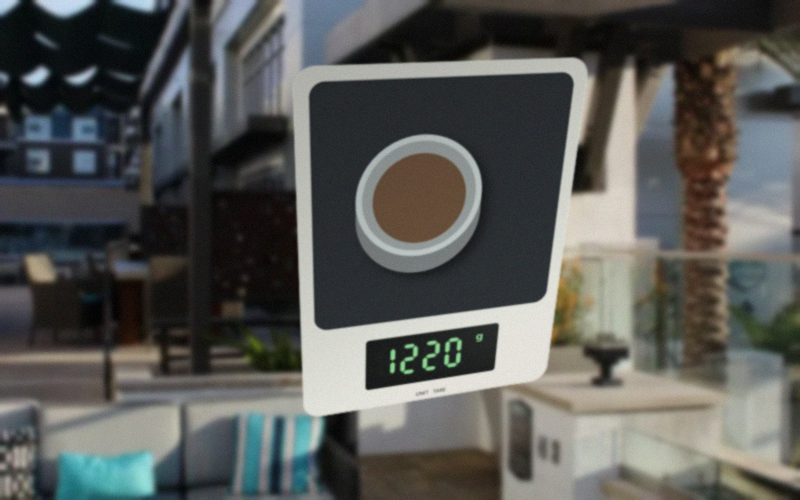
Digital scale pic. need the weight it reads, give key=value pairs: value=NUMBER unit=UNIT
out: value=1220 unit=g
